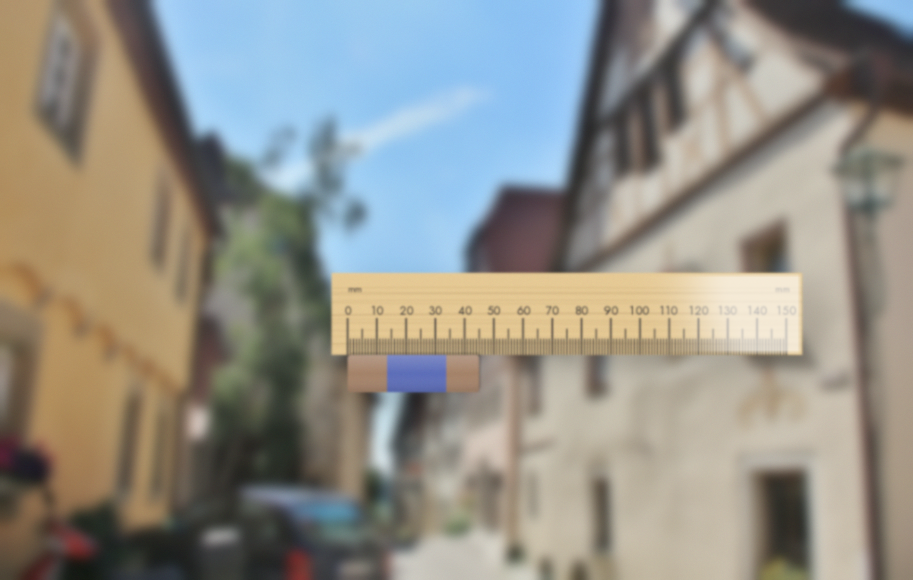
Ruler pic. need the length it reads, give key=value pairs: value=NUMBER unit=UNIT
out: value=45 unit=mm
